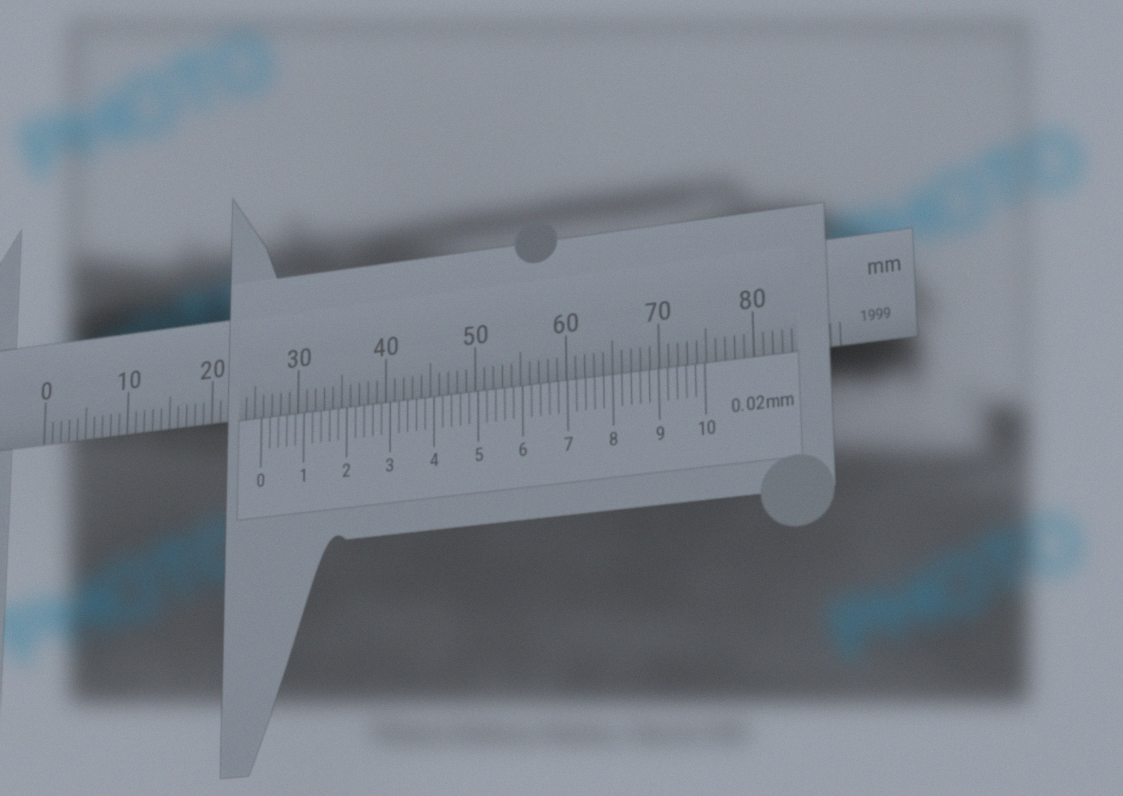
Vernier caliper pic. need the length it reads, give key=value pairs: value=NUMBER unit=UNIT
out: value=25.8 unit=mm
